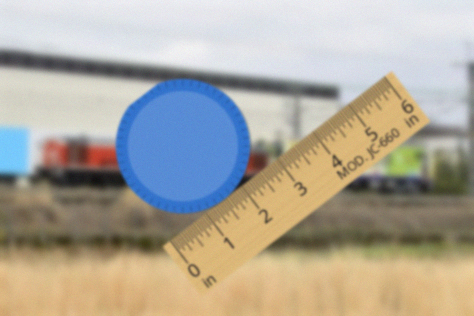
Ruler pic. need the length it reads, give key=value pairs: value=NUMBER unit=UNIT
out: value=3 unit=in
